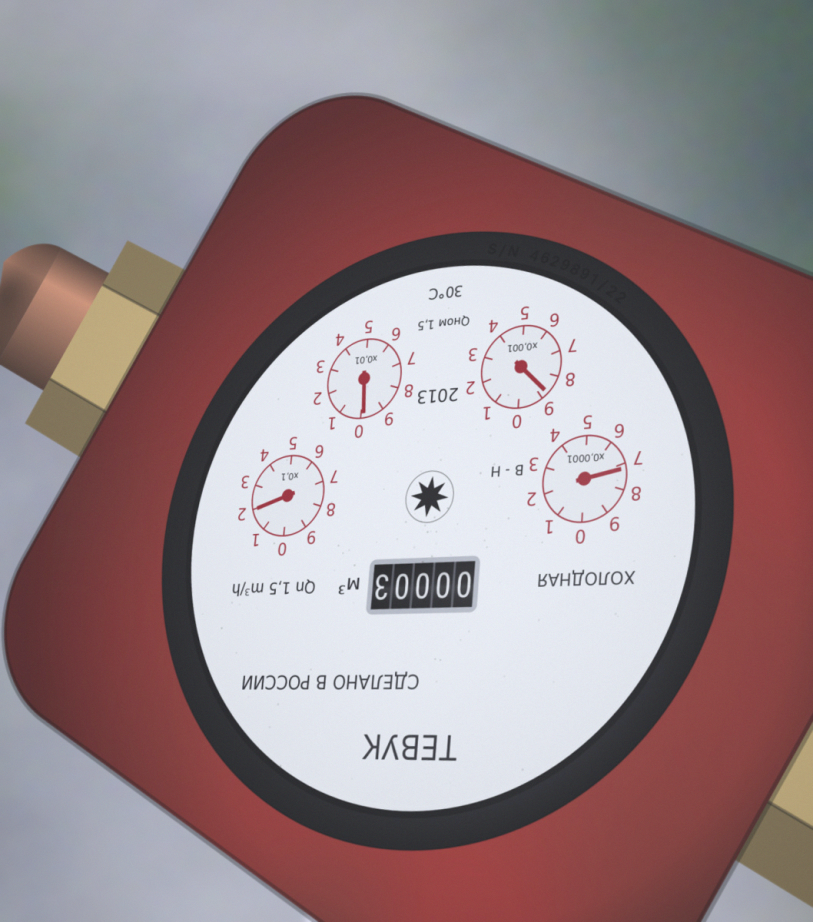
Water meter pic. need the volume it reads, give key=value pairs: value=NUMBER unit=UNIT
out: value=3.1987 unit=m³
